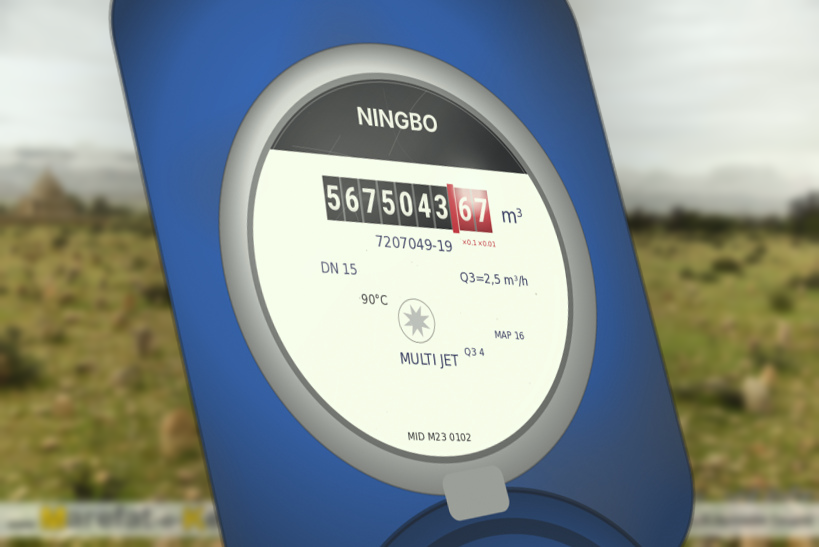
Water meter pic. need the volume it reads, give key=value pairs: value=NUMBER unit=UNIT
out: value=5675043.67 unit=m³
